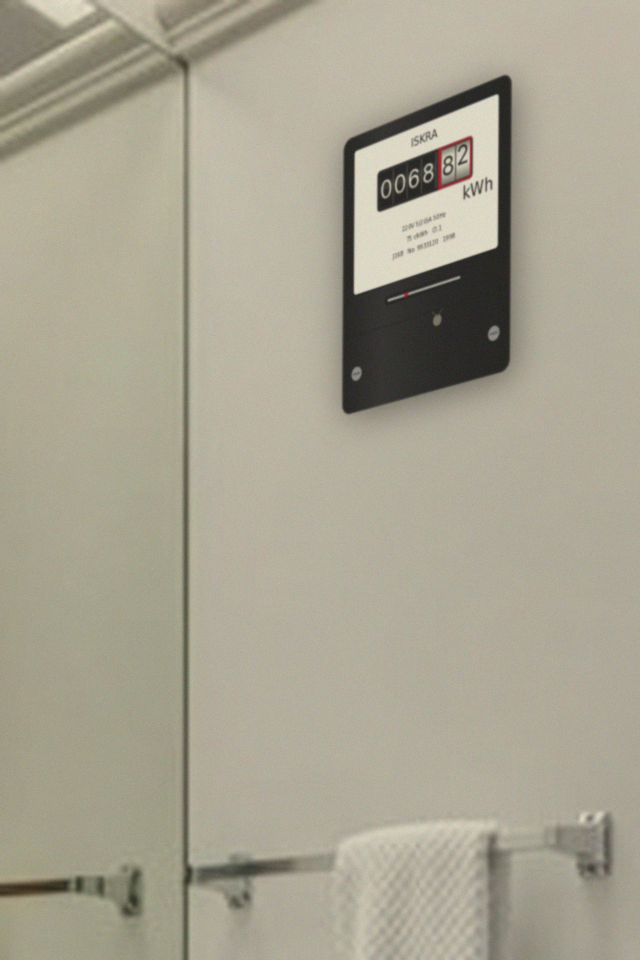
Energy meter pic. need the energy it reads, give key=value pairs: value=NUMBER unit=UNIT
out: value=68.82 unit=kWh
